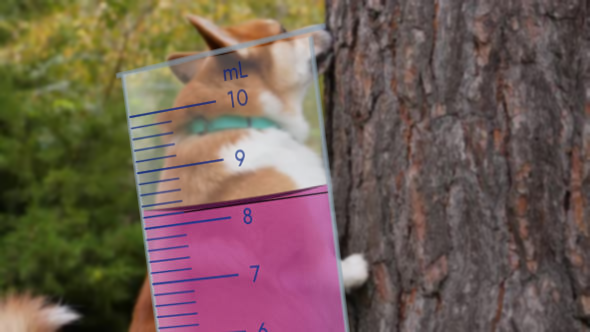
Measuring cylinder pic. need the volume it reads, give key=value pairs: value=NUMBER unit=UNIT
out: value=8.2 unit=mL
